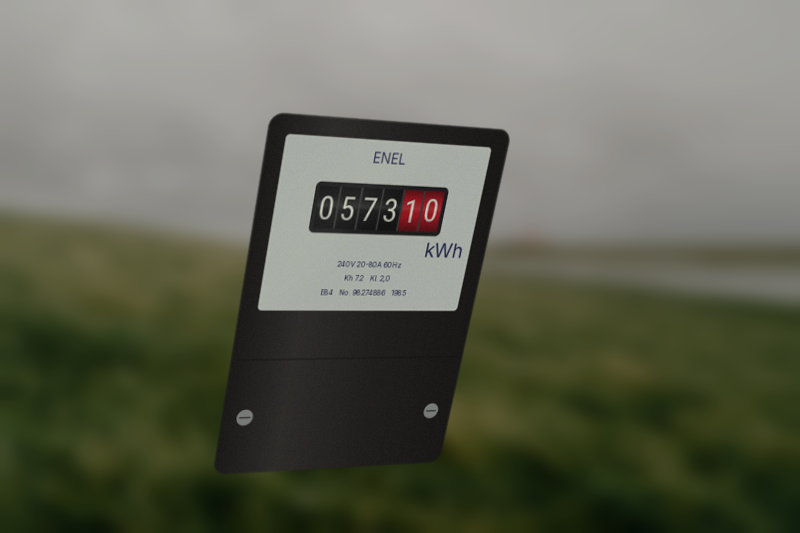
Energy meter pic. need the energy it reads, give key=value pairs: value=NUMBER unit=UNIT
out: value=573.10 unit=kWh
